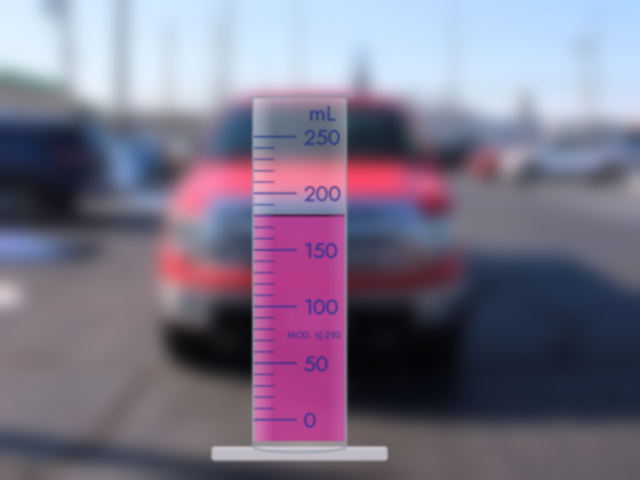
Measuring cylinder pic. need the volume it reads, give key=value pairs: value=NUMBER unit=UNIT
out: value=180 unit=mL
